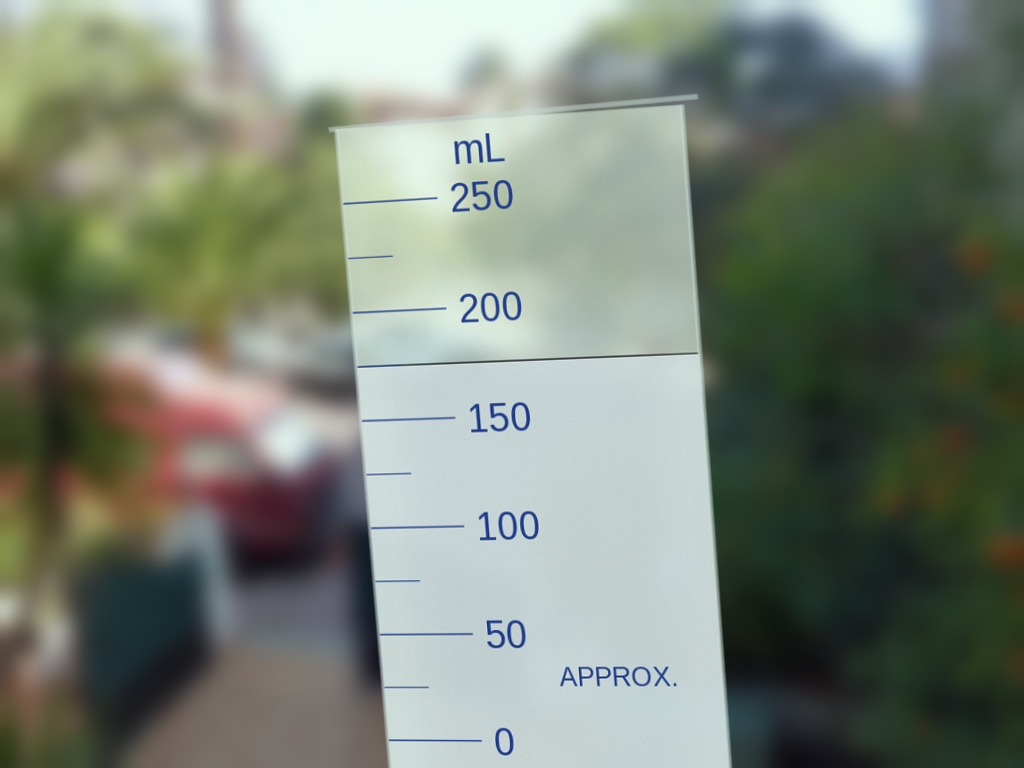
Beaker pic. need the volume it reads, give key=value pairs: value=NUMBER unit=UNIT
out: value=175 unit=mL
